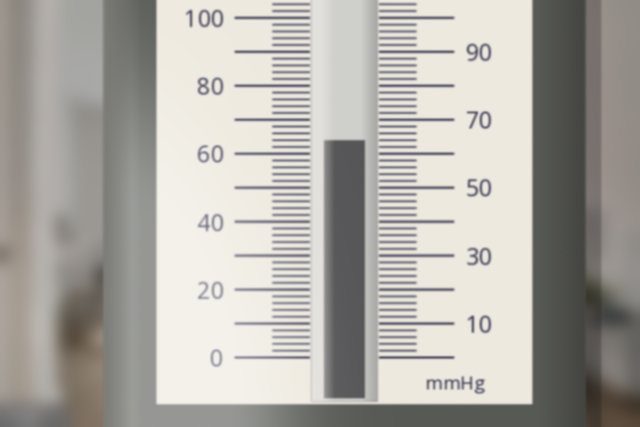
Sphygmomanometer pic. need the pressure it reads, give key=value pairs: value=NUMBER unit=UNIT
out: value=64 unit=mmHg
